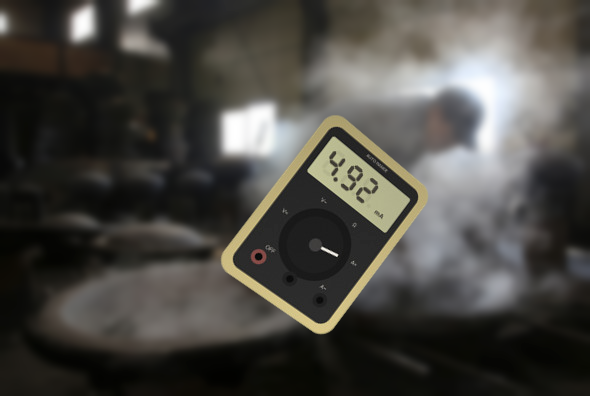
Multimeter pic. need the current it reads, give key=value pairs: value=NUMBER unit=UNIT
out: value=4.92 unit=mA
